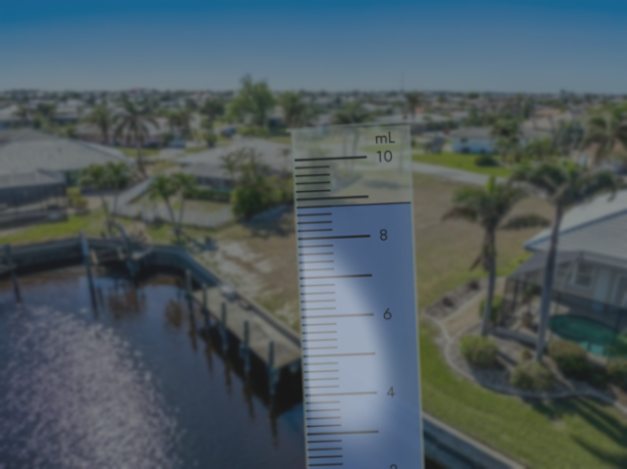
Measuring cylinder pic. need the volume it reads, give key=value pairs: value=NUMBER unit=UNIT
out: value=8.8 unit=mL
